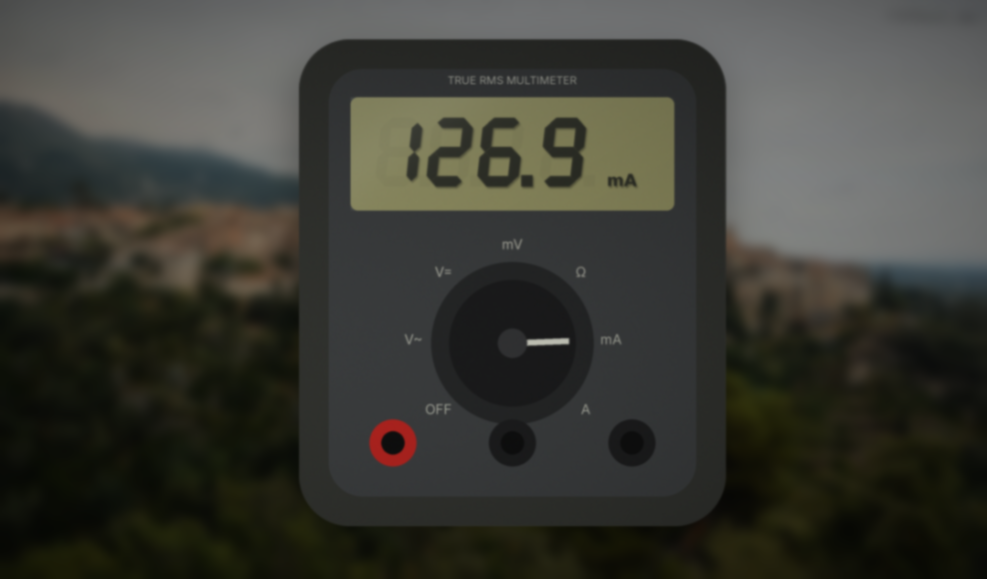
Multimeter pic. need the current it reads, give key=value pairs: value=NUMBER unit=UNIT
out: value=126.9 unit=mA
